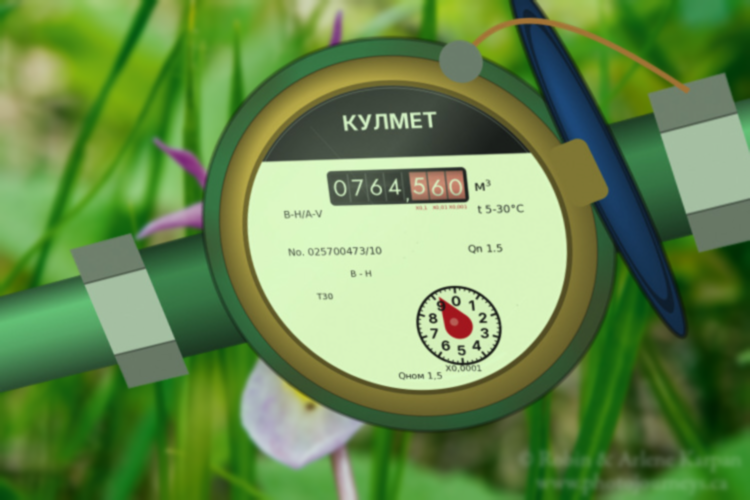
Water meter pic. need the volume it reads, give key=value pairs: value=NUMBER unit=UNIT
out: value=764.5599 unit=m³
